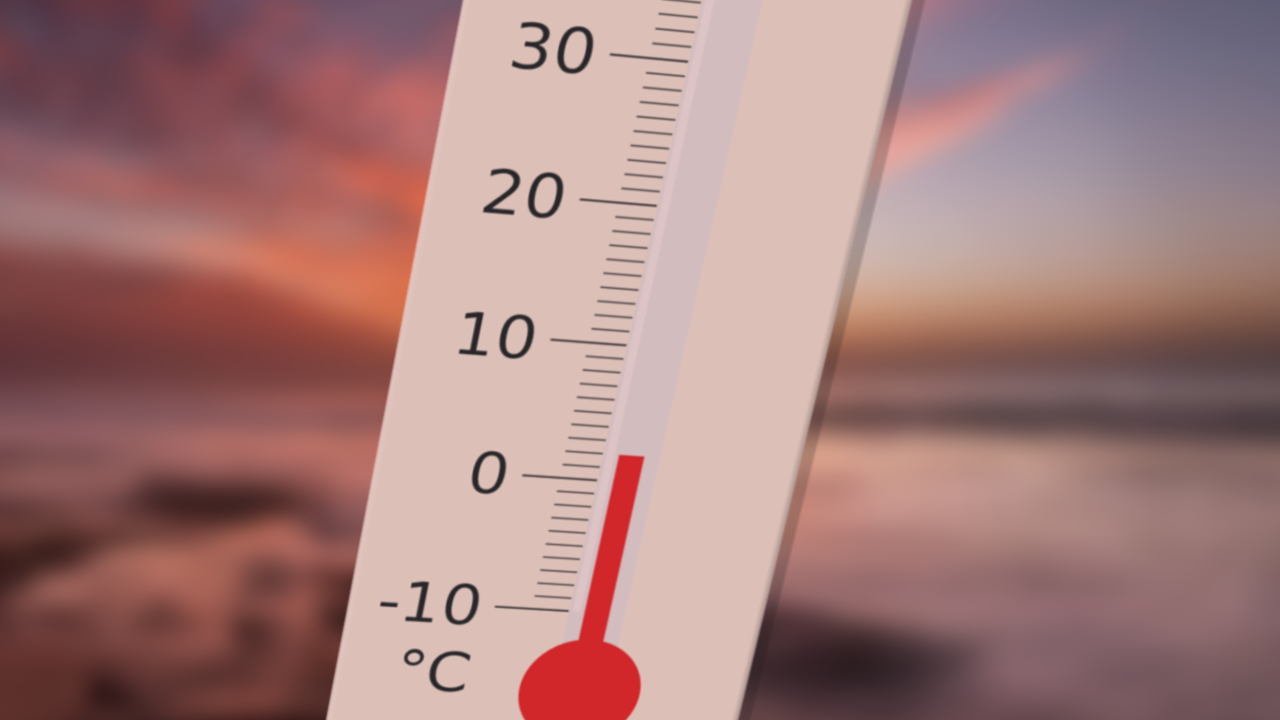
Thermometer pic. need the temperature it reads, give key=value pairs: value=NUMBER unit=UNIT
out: value=2 unit=°C
